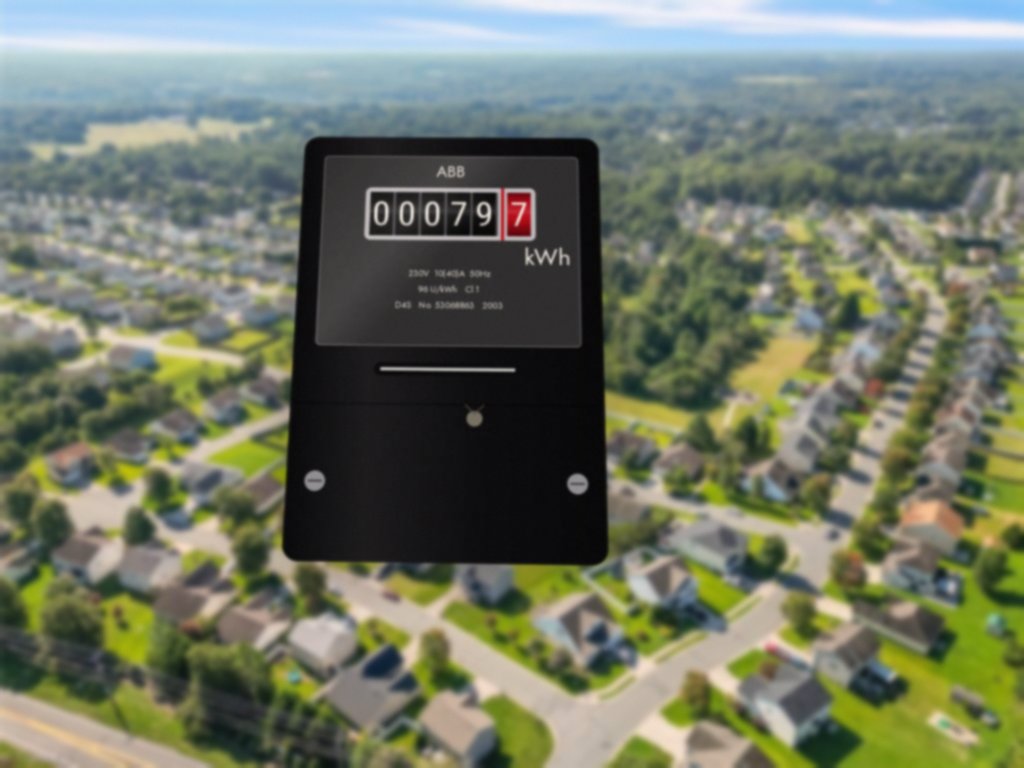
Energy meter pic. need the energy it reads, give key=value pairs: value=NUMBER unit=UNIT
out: value=79.7 unit=kWh
